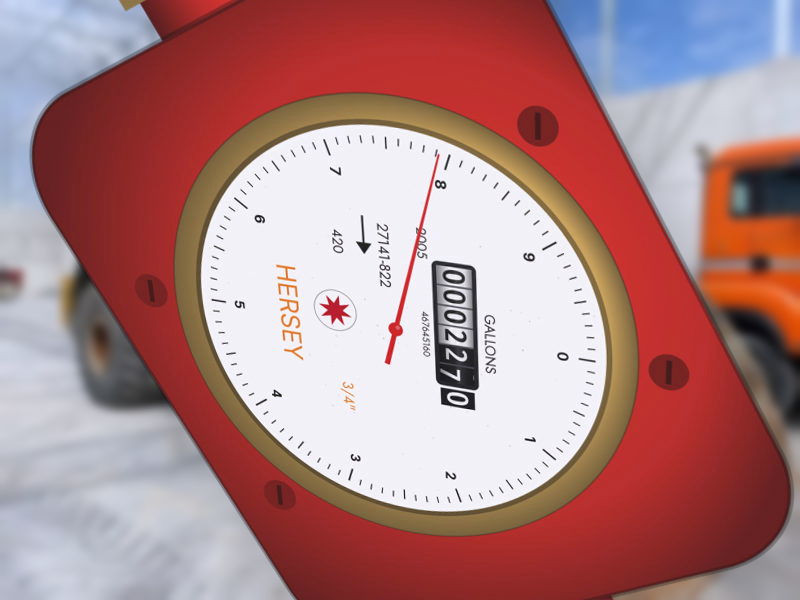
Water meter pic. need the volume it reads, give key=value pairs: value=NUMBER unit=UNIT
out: value=2267.9 unit=gal
